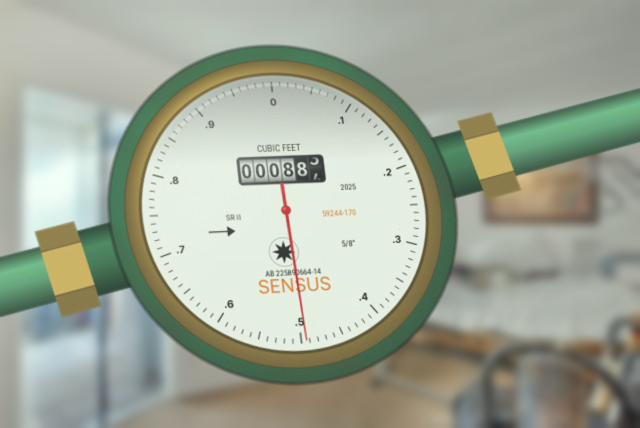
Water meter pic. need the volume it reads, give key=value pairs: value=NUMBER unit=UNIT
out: value=883.49 unit=ft³
